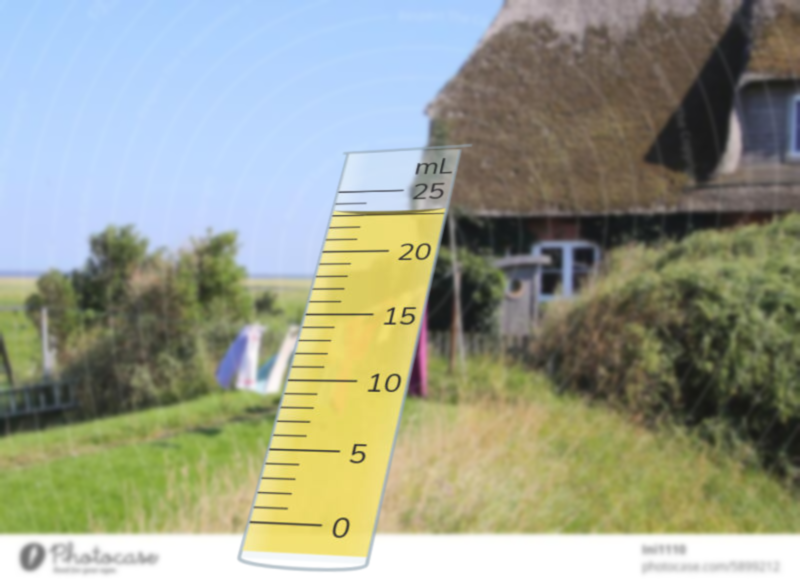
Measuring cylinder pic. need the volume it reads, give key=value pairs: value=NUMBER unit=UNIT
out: value=23 unit=mL
